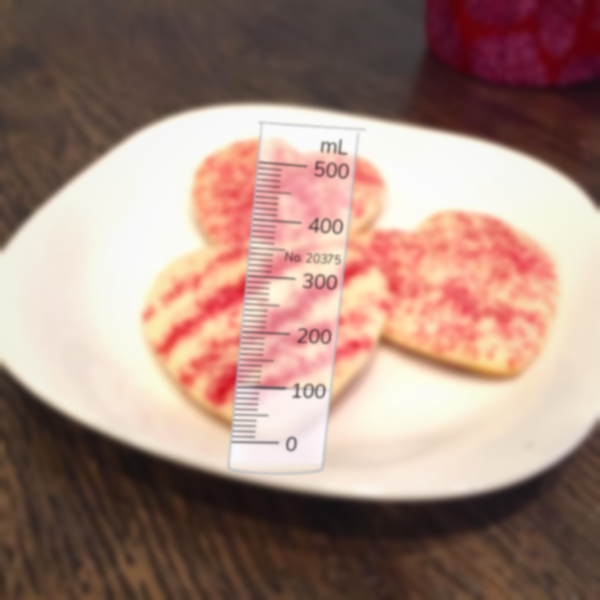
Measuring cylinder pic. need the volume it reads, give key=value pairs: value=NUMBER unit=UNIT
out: value=100 unit=mL
